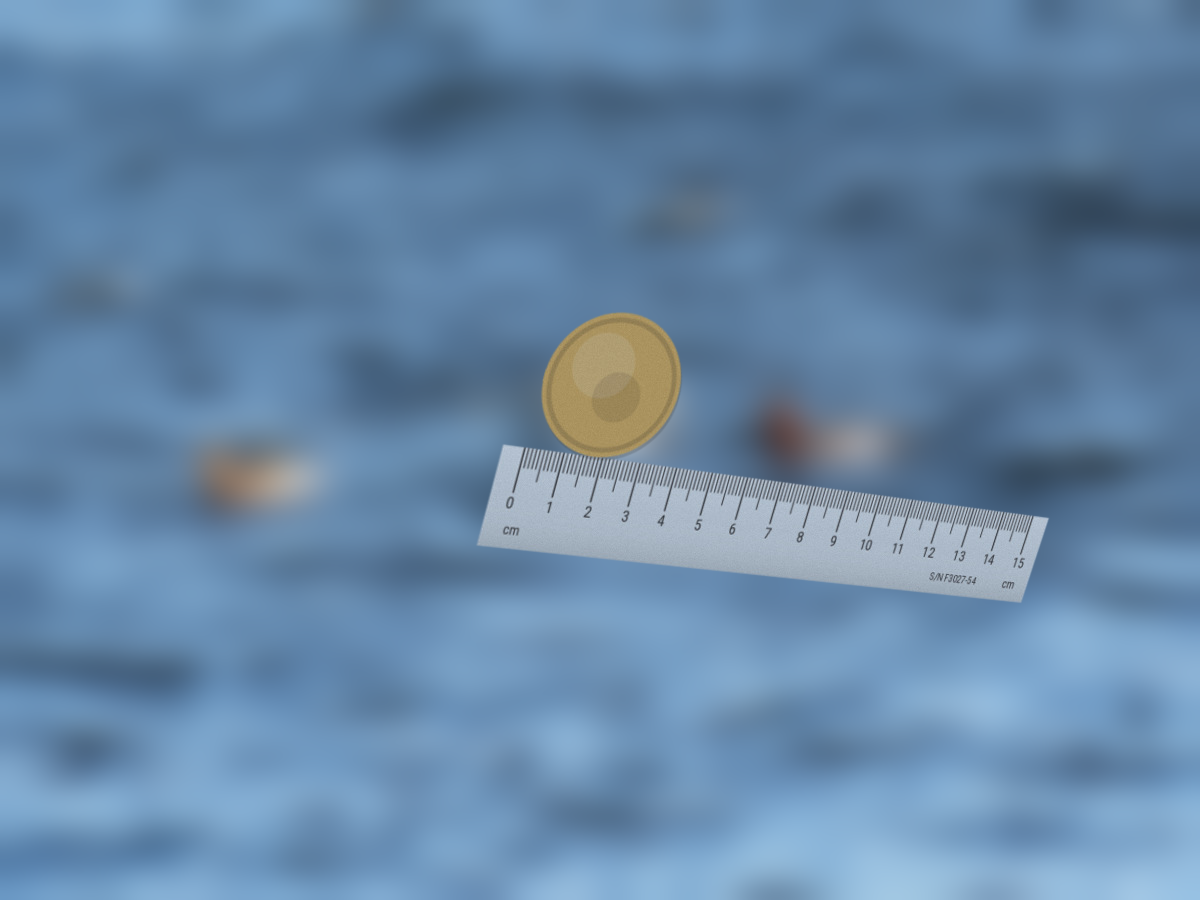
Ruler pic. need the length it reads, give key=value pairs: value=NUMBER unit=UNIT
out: value=3.5 unit=cm
